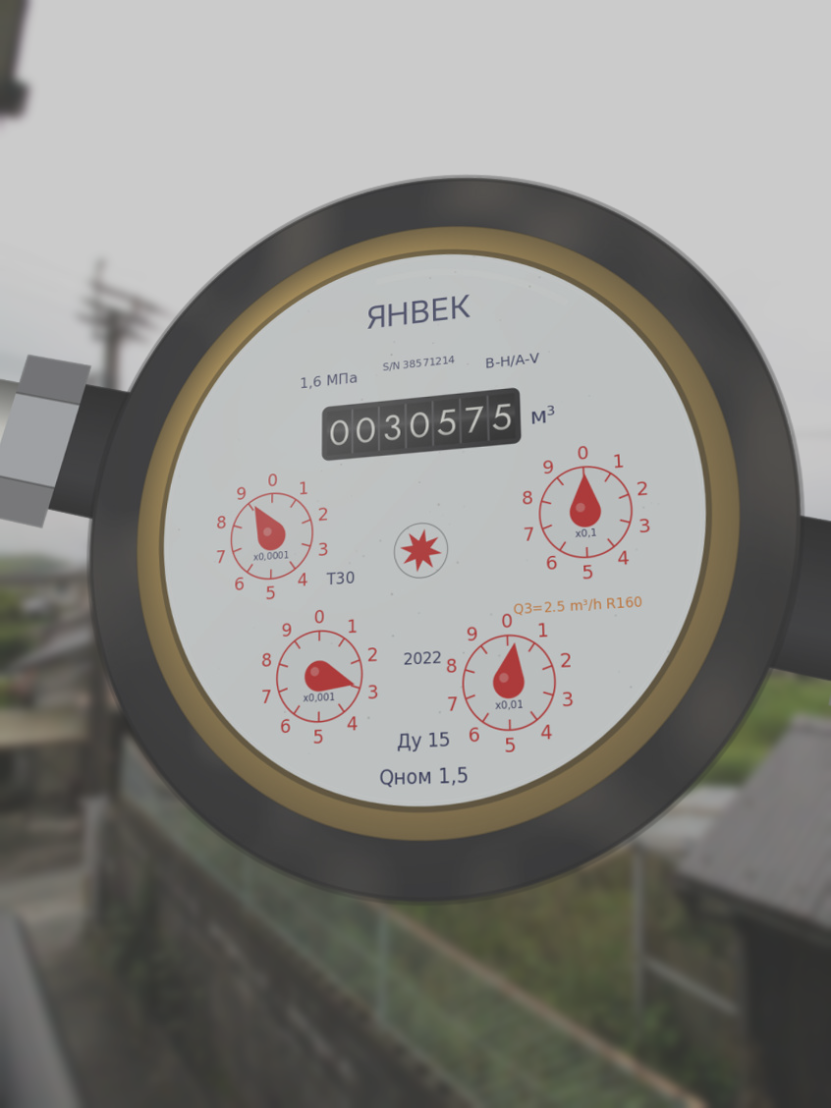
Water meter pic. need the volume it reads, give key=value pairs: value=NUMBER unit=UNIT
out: value=30575.0029 unit=m³
